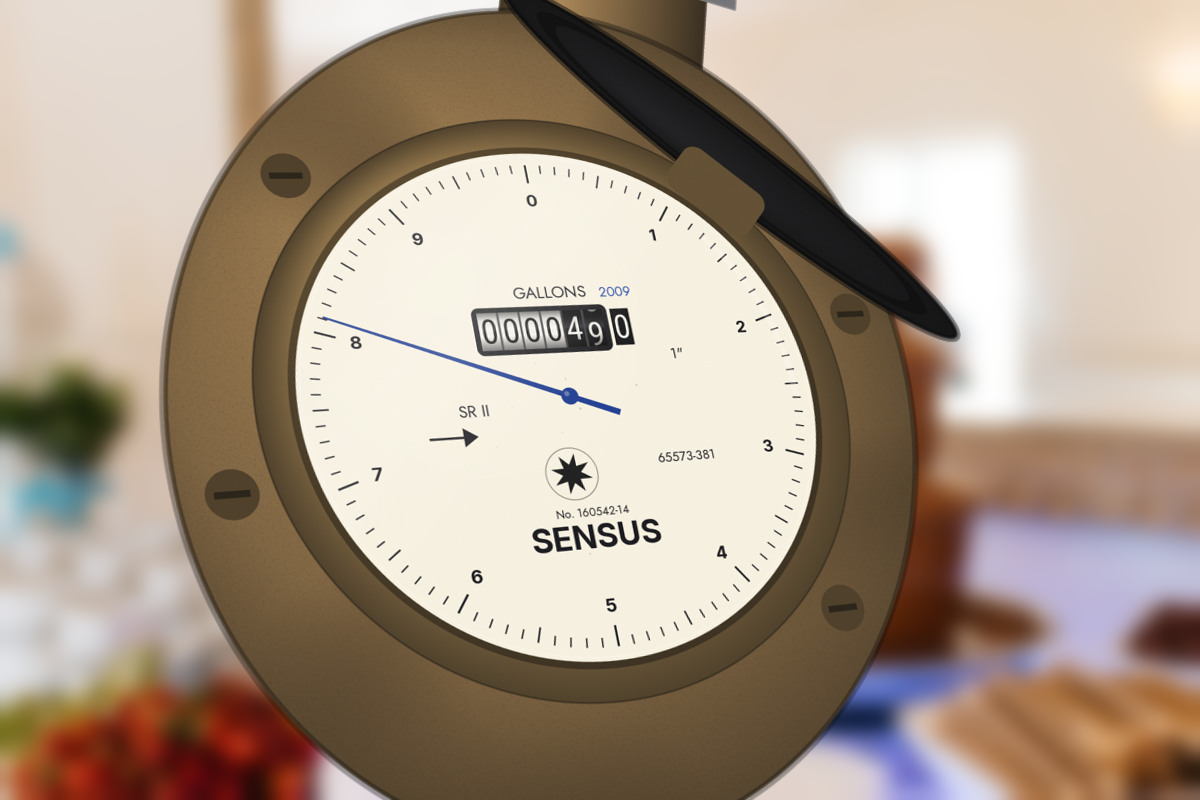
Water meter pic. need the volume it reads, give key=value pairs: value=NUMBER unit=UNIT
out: value=488.1 unit=gal
